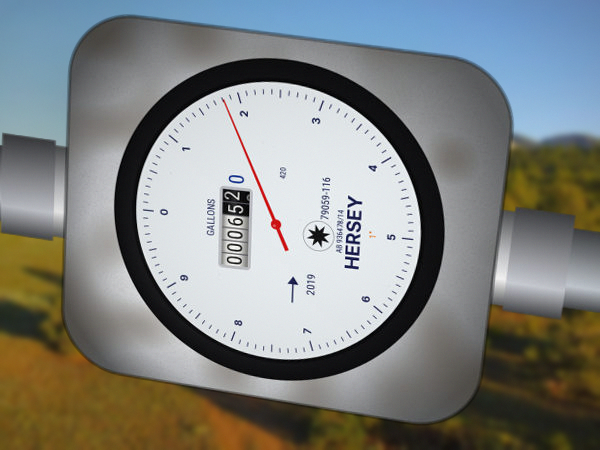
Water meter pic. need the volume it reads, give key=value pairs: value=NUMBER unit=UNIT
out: value=6521.8 unit=gal
